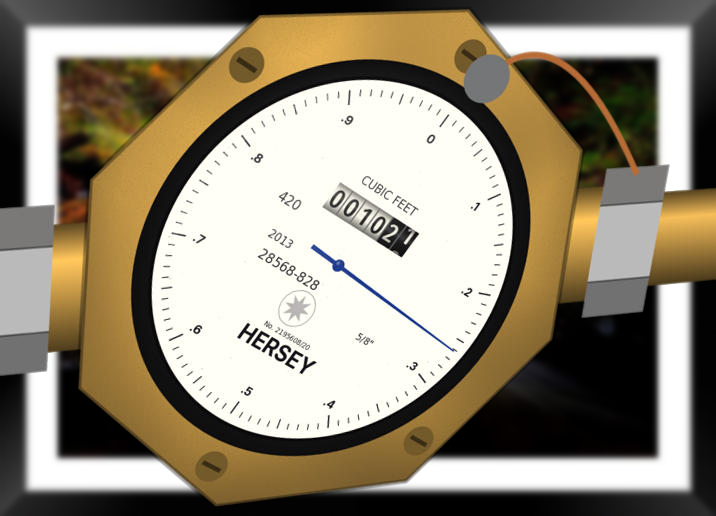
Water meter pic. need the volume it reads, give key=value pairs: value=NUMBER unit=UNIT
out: value=1021.26 unit=ft³
